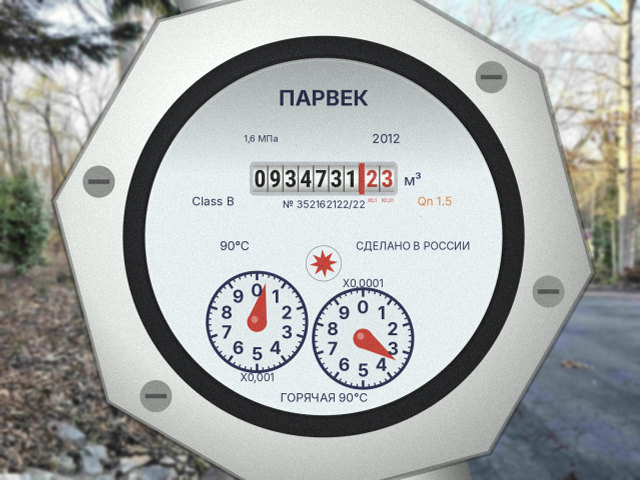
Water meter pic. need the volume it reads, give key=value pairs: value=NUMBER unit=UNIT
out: value=934731.2303 unit=m³
